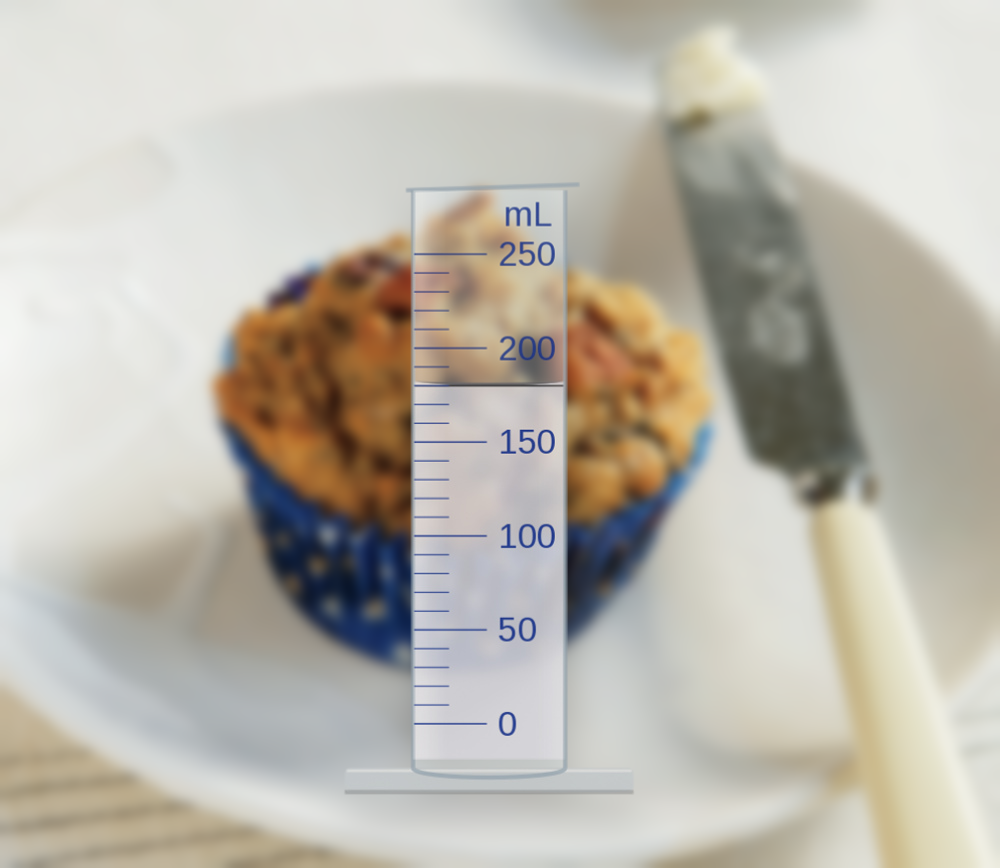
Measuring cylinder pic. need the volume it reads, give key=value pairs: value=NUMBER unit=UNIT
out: value=180 unit=mL
